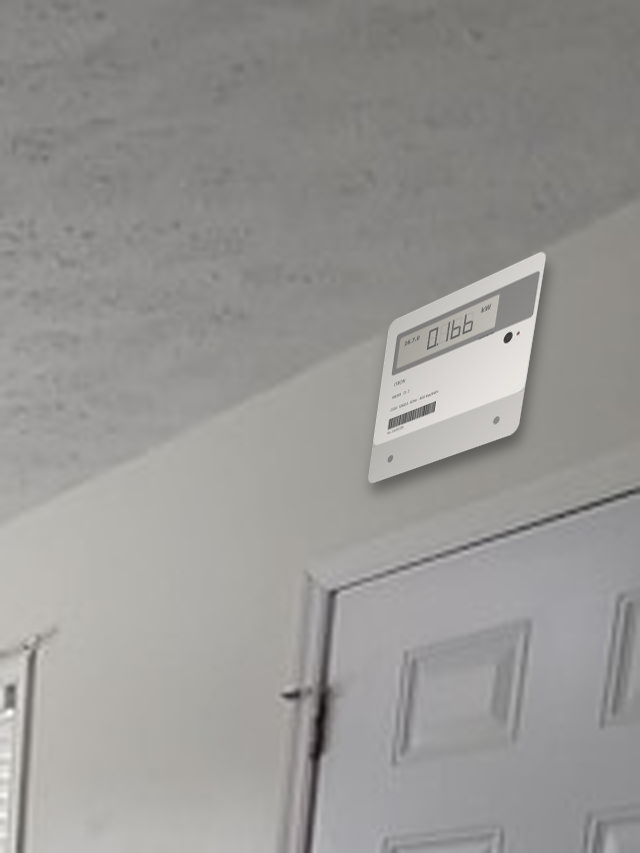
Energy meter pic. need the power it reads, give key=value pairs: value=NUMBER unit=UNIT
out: value=0.166 unit=kW
